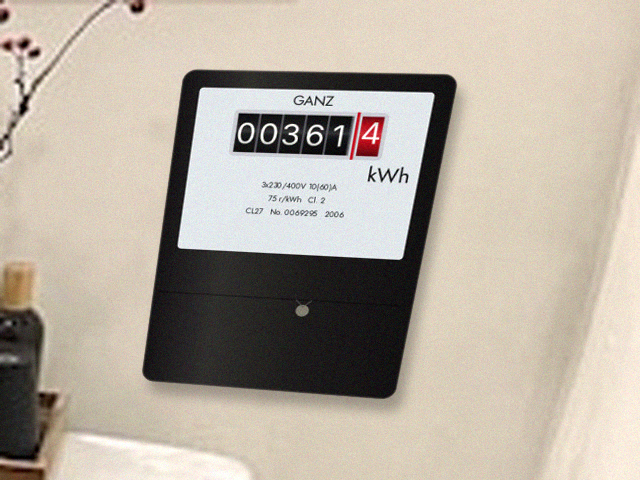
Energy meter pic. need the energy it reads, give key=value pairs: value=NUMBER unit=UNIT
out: value=361.4 unit=kWh
